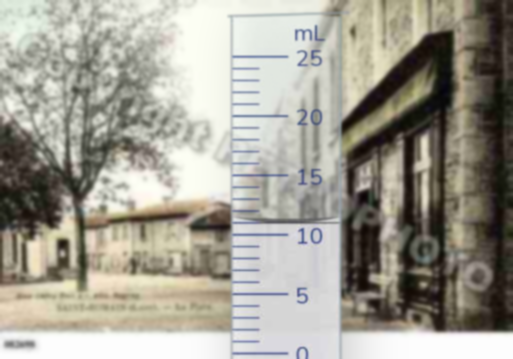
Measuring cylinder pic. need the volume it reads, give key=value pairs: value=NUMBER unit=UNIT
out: value=11 unit=mL
